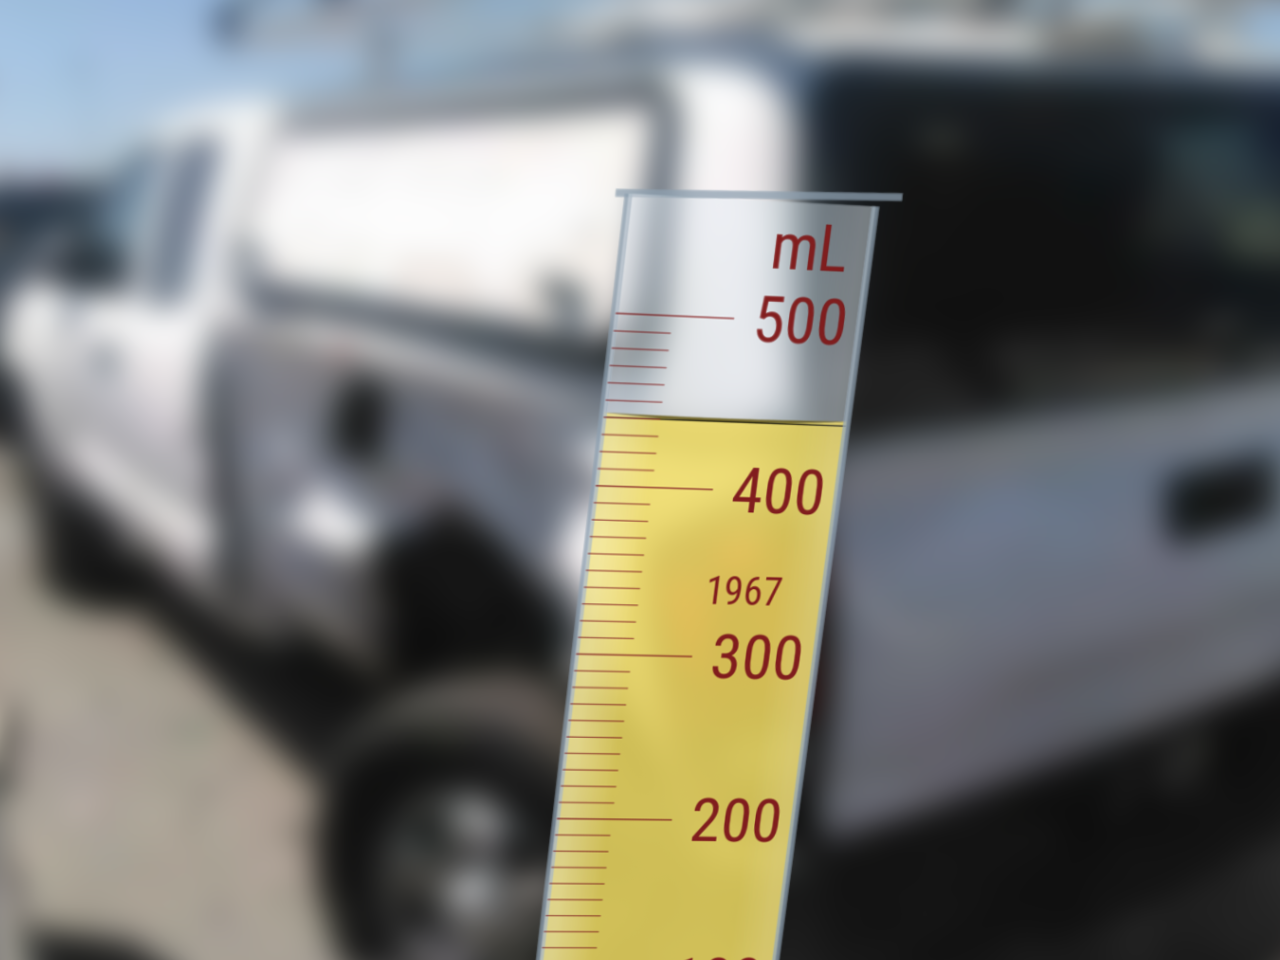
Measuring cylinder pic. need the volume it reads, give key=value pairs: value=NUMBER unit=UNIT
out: value=440 unit=mL
